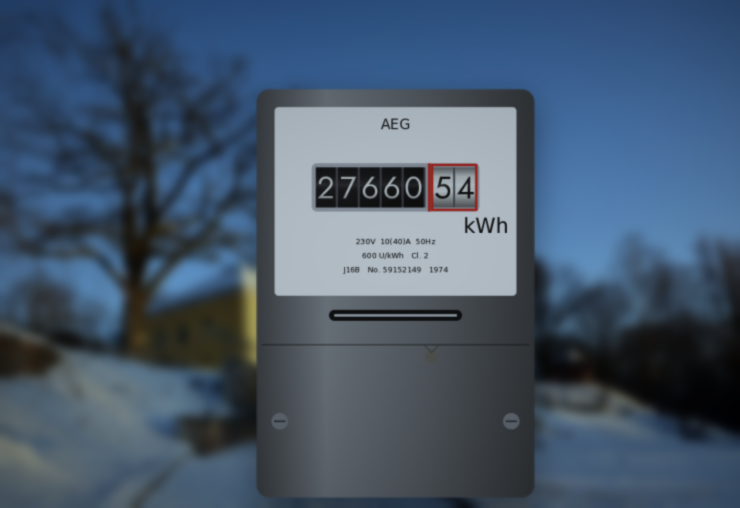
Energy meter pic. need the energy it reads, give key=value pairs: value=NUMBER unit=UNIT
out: value=27660.54 unit=kWh
